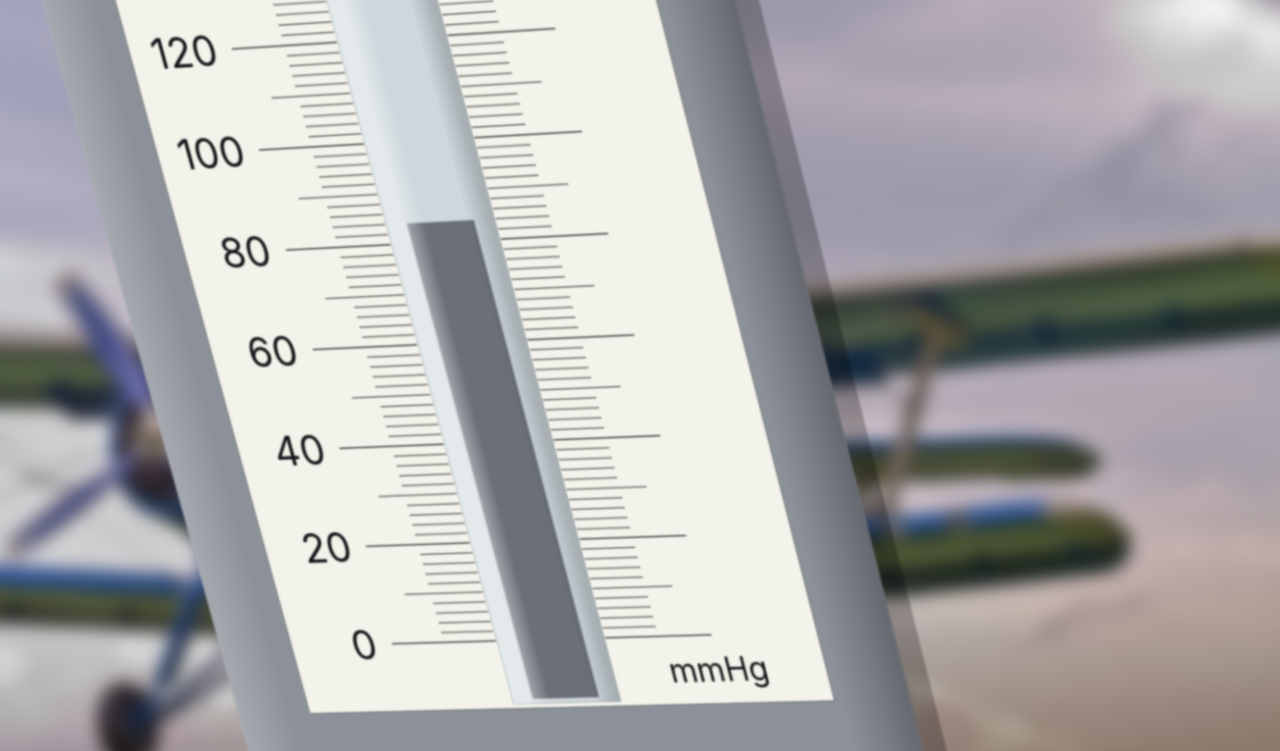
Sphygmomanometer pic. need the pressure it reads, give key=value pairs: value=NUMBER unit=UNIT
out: value=84 unit=mmHg
